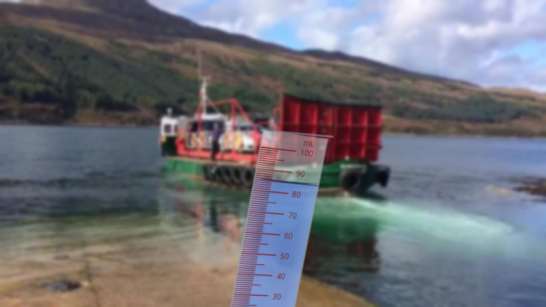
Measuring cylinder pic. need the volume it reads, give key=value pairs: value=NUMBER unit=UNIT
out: value=85 unit=mL
